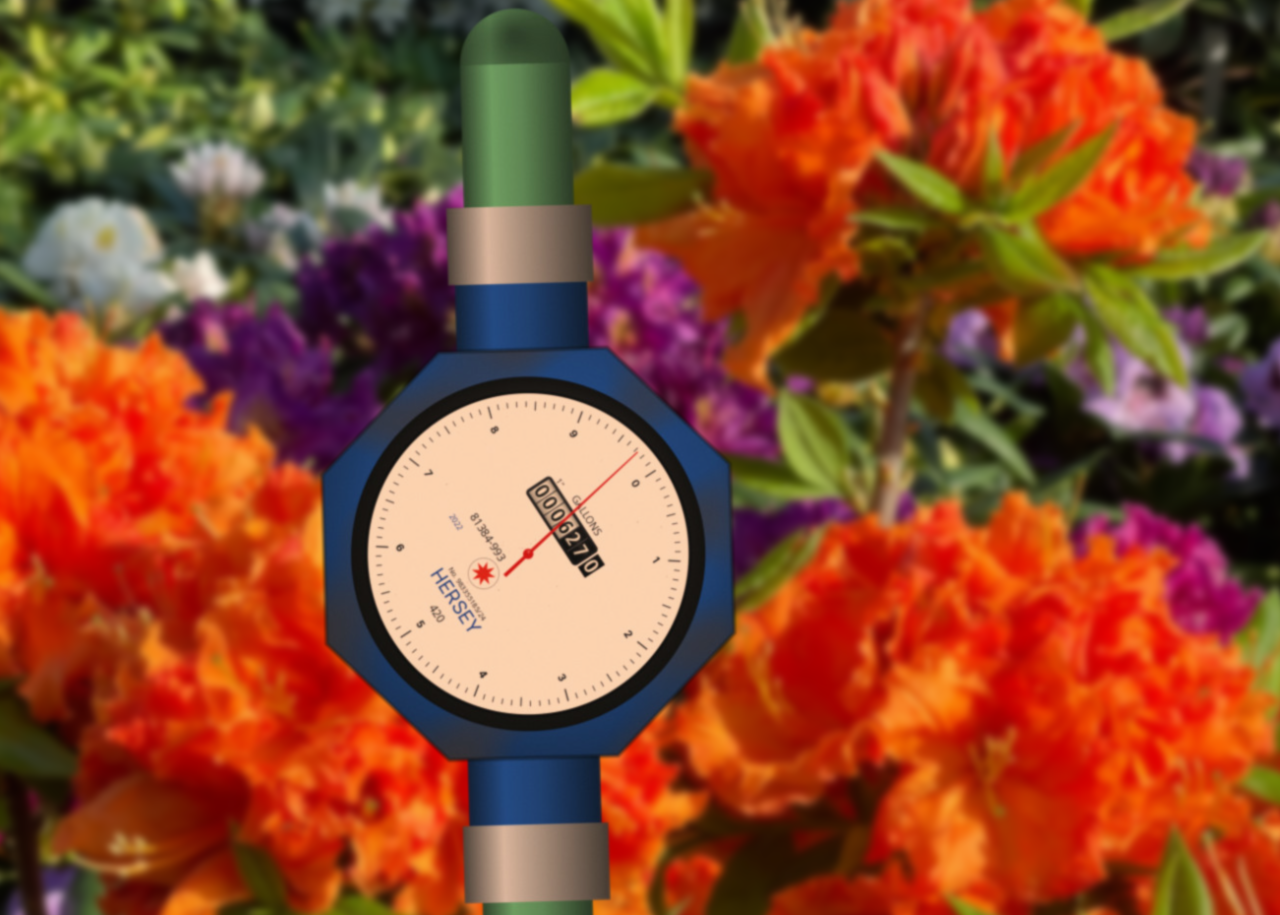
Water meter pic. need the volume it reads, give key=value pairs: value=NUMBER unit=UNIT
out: value=6269.7 unit=gal
